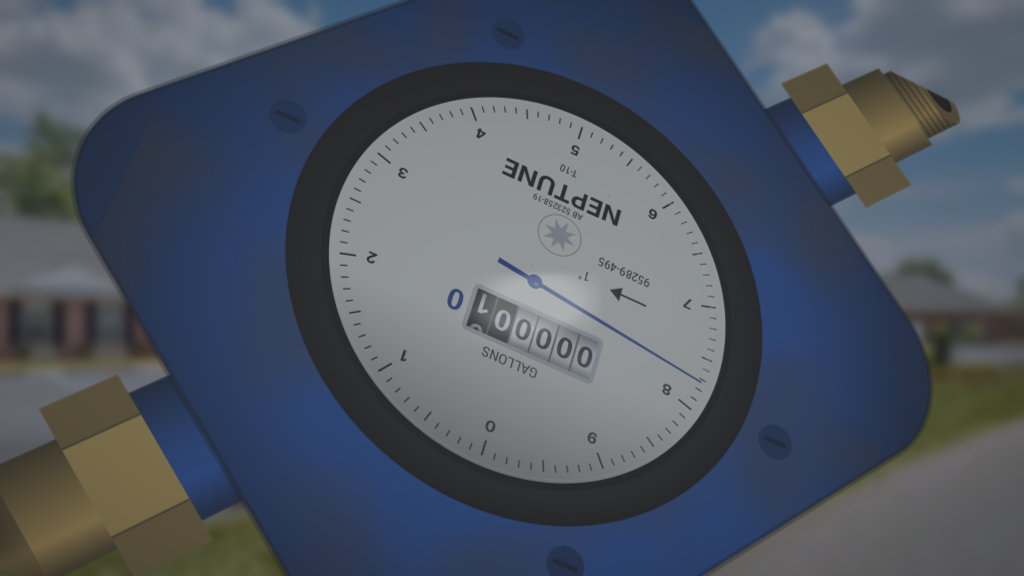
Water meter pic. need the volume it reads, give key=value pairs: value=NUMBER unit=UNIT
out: value=7.7 unit=gal
